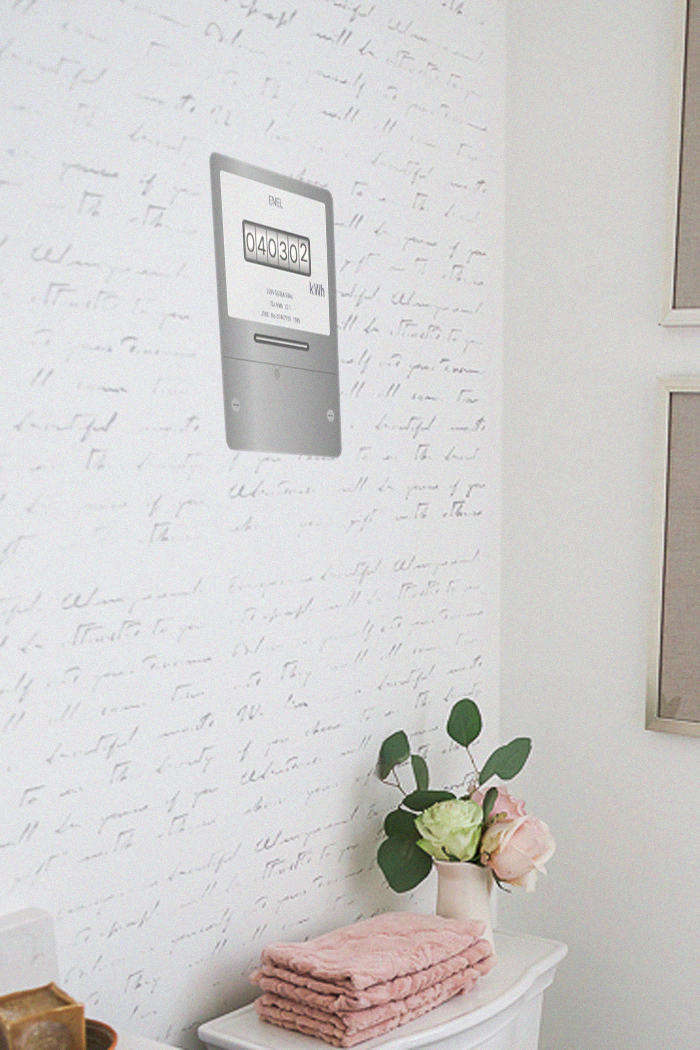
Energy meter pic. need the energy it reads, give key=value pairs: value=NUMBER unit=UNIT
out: value=40302 unit=kWh
